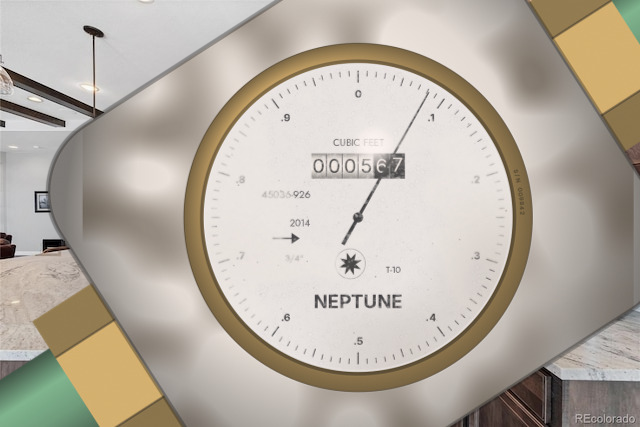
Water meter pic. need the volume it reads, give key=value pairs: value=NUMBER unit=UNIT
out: value=567.08 unit=ft³
